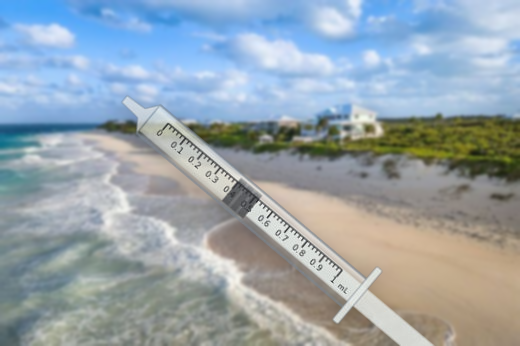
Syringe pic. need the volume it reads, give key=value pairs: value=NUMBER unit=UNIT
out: value=0.4 unit=mL
